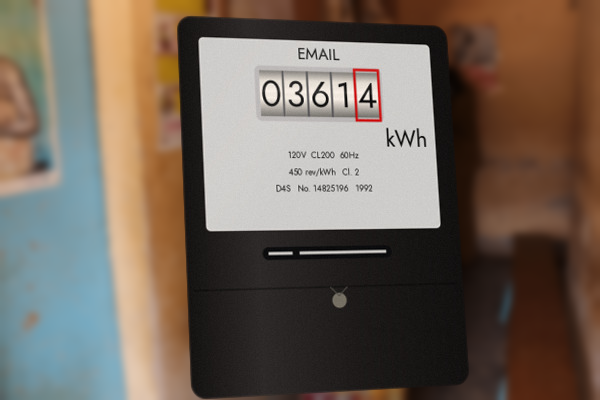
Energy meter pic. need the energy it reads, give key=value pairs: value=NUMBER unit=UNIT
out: value=361.4 unit=kWh
